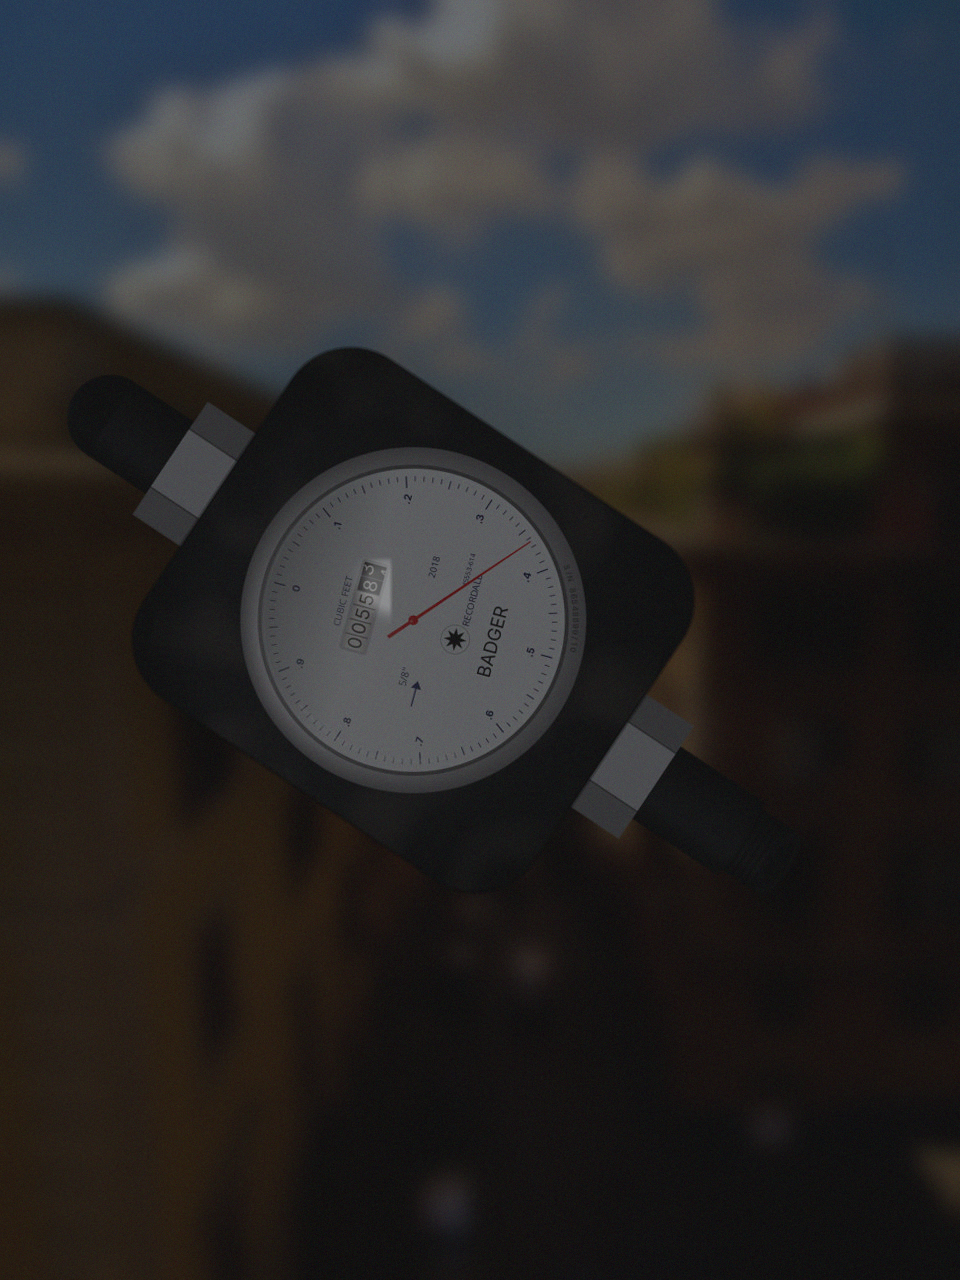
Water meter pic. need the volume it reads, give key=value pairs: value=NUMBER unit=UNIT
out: value=5583.36 unit=ft³
